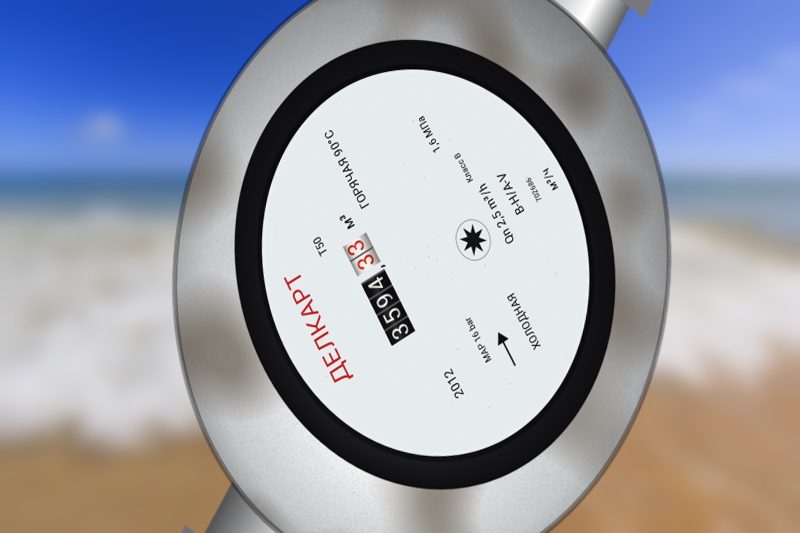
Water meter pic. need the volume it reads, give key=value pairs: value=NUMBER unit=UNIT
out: value=3594.33 unit=m³
